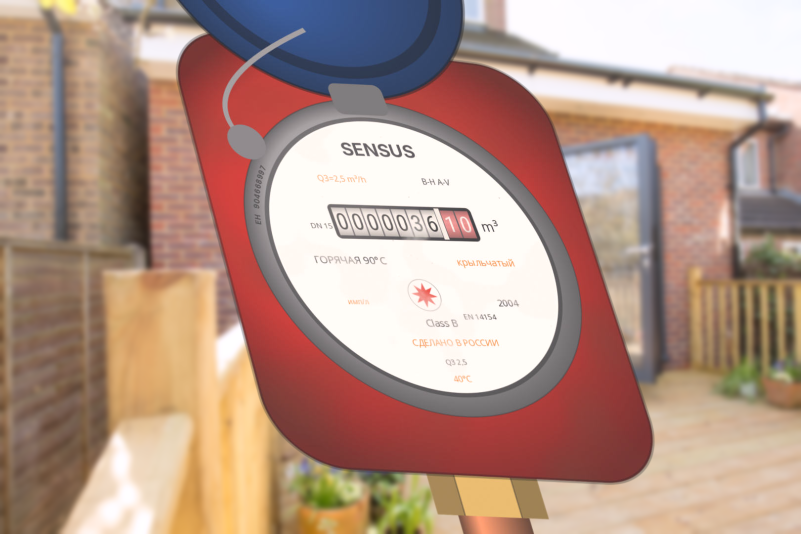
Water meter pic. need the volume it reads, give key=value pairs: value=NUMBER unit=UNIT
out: value=36.10 unit=m³
